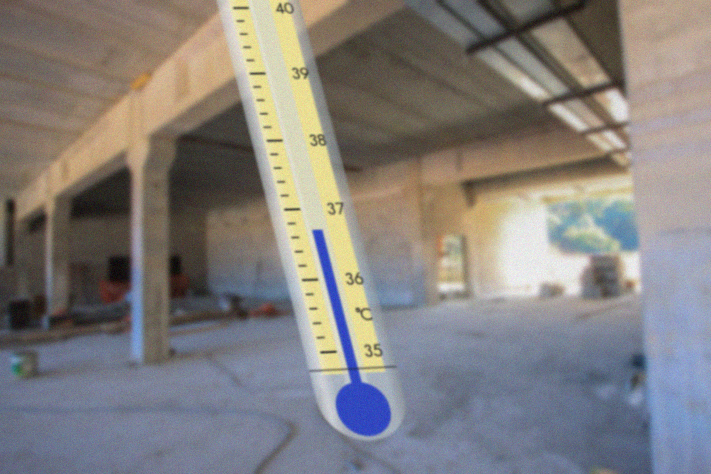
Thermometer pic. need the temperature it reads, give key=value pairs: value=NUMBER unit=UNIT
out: value=36.7 unit=°C
